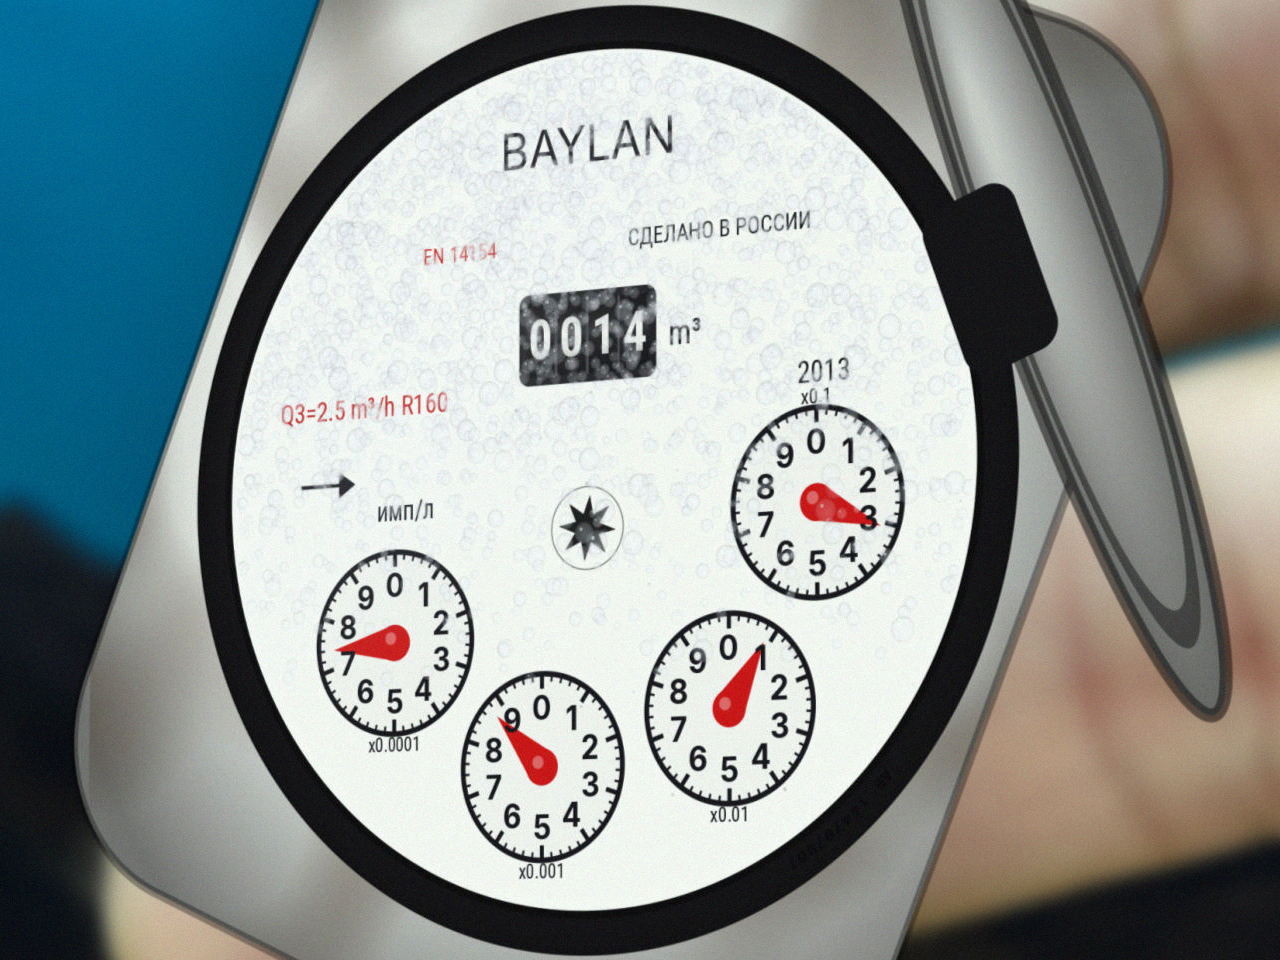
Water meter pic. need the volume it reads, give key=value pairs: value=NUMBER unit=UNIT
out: value=14.3087 unit=m³
